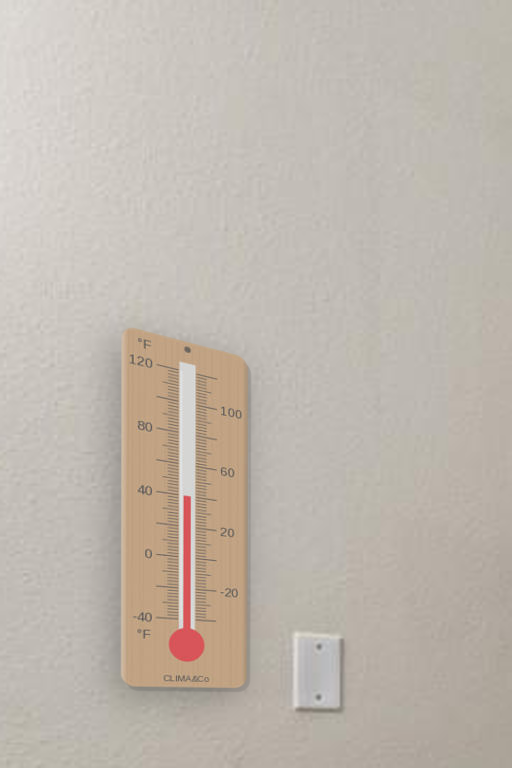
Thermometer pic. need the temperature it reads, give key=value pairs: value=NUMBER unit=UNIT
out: value=40 unit=°F
